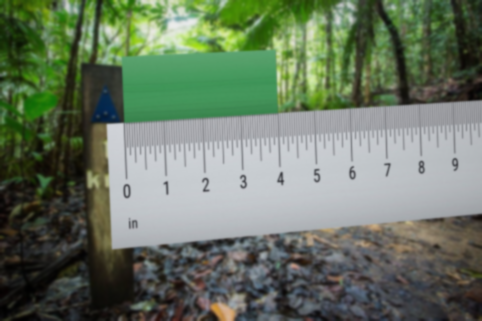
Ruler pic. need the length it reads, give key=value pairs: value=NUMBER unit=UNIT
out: value=4 unit=in
